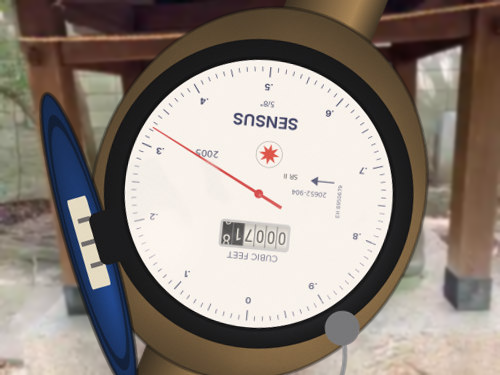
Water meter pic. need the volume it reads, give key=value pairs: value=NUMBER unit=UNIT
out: value=718.32 unit=ft³
